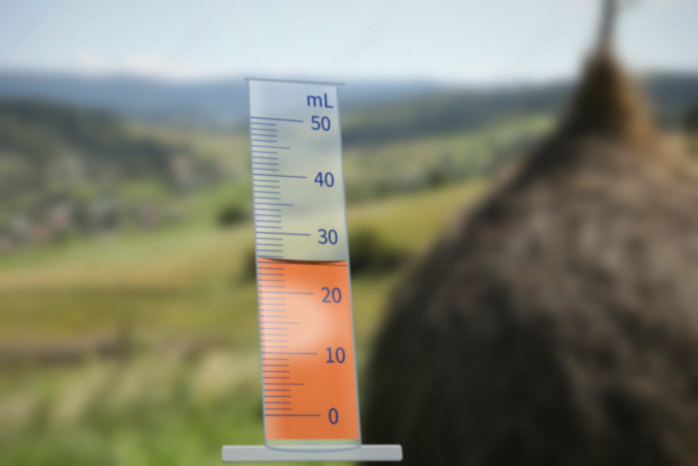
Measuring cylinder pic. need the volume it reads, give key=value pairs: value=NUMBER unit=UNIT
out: value=25 unit=mL
